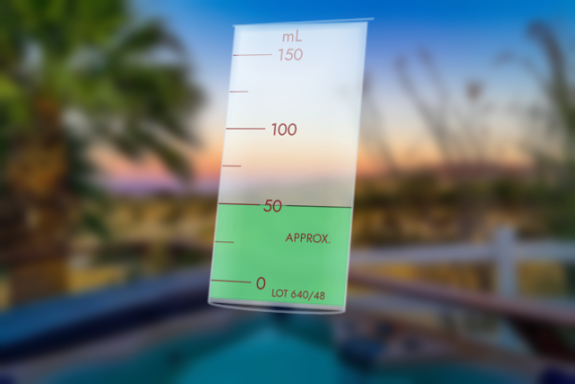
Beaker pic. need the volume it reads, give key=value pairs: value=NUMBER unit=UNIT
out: value=50 unit=mL
